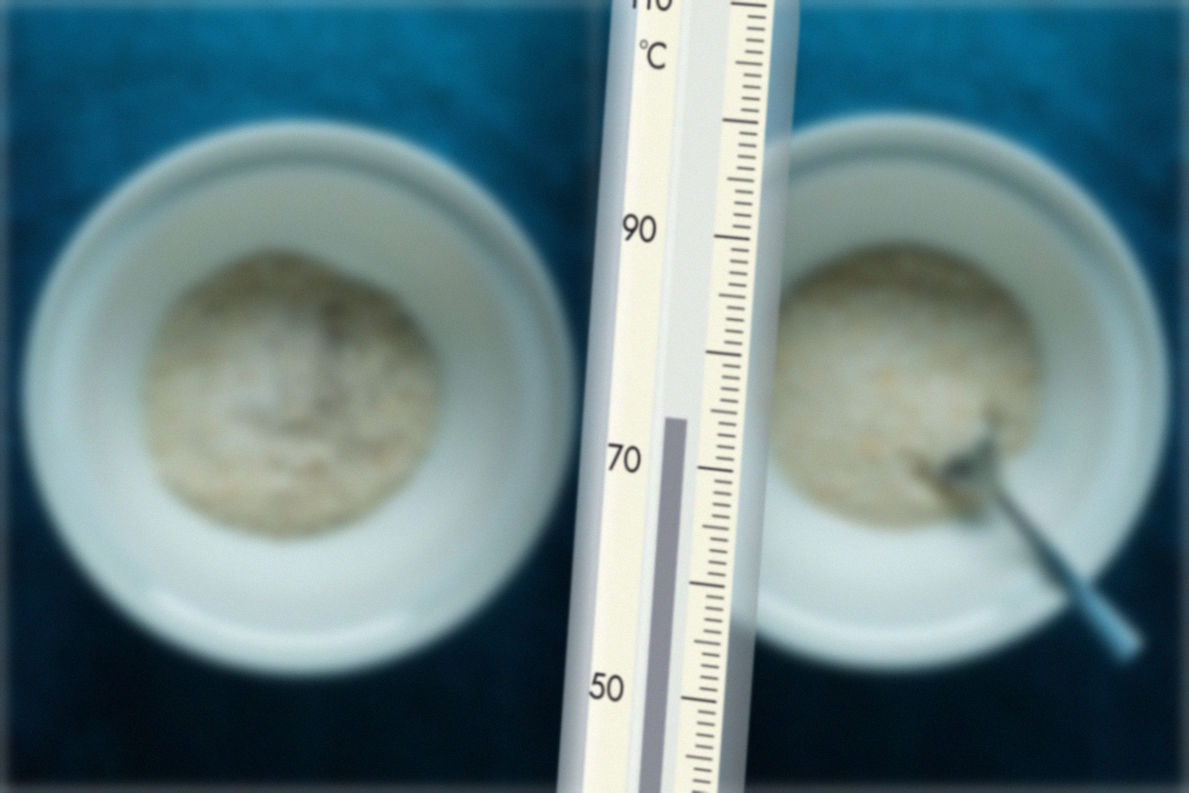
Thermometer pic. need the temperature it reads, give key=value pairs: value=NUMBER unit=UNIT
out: value=74 unit=°C
